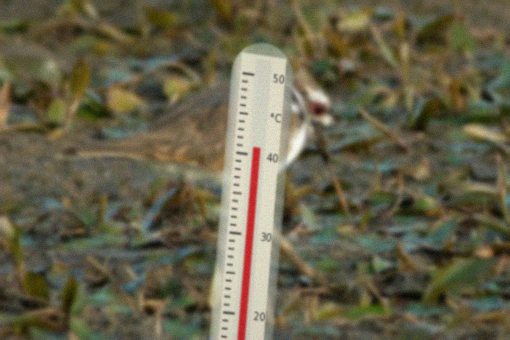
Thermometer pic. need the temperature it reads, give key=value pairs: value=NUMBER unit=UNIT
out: value=41 unit=°C
